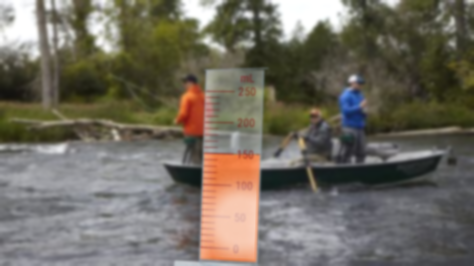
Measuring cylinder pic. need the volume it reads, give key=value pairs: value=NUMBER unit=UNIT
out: value=150 unit=mL
